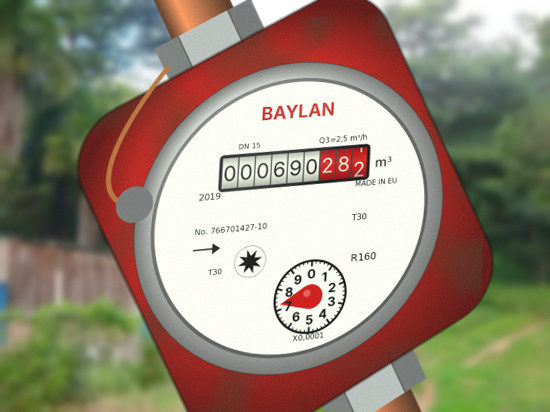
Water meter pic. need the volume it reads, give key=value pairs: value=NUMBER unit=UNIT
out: value=690.2817 unit=m³
